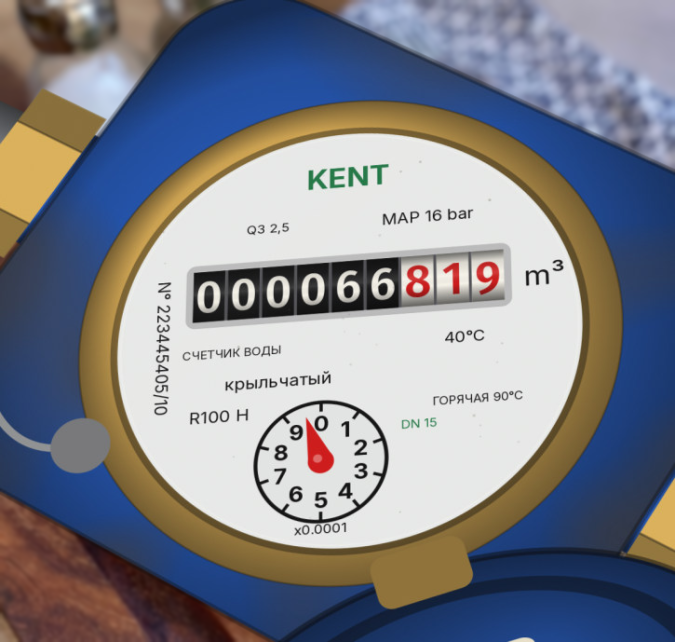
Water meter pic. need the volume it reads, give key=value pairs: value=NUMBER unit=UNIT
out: value=66.8189 unit=m³
